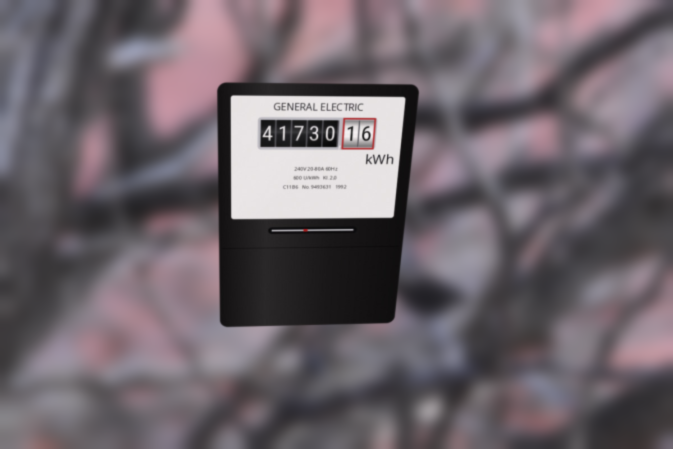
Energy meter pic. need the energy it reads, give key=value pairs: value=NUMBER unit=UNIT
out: value=41730.16 unit=kWh
